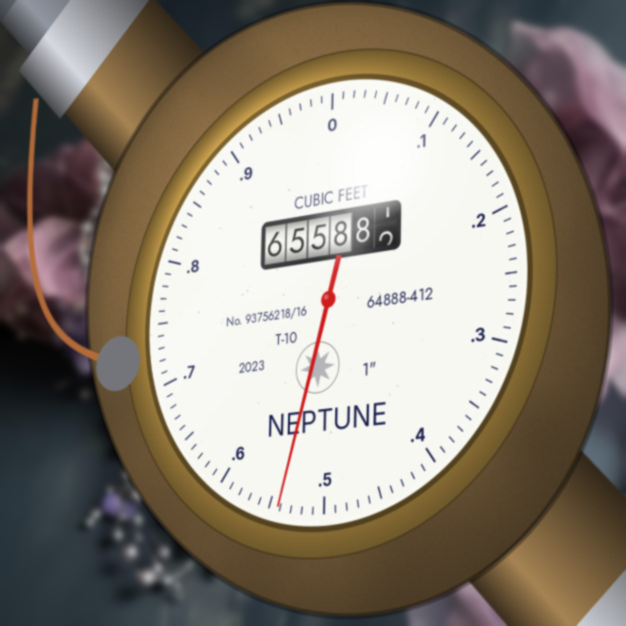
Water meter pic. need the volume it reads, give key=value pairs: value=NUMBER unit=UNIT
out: value=655881.54 unit=ft³
